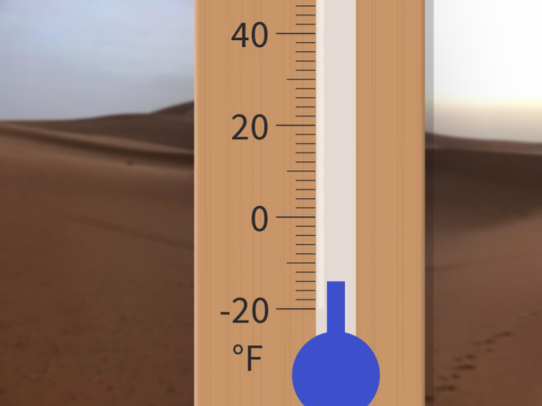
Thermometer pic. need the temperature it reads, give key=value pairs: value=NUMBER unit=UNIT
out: value=-14 unit=°F
